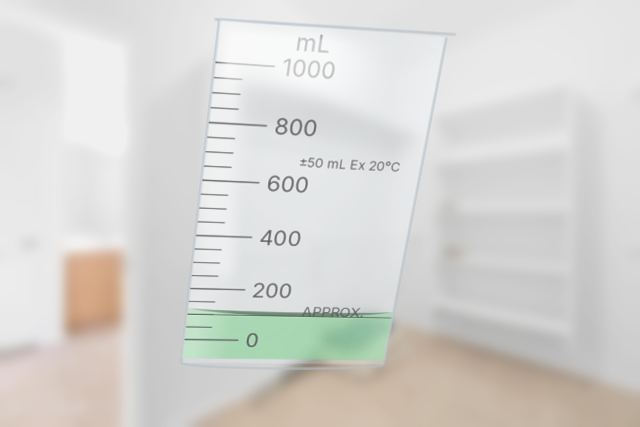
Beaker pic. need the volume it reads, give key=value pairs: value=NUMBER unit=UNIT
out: value=100 unit=mL
